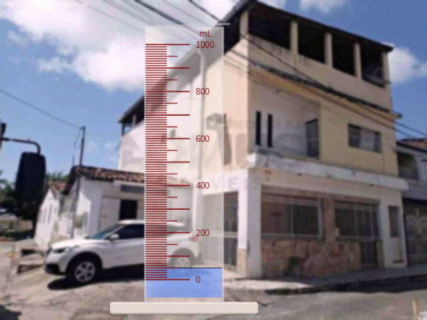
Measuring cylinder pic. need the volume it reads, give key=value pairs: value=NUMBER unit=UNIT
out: value=50 unit=mL
